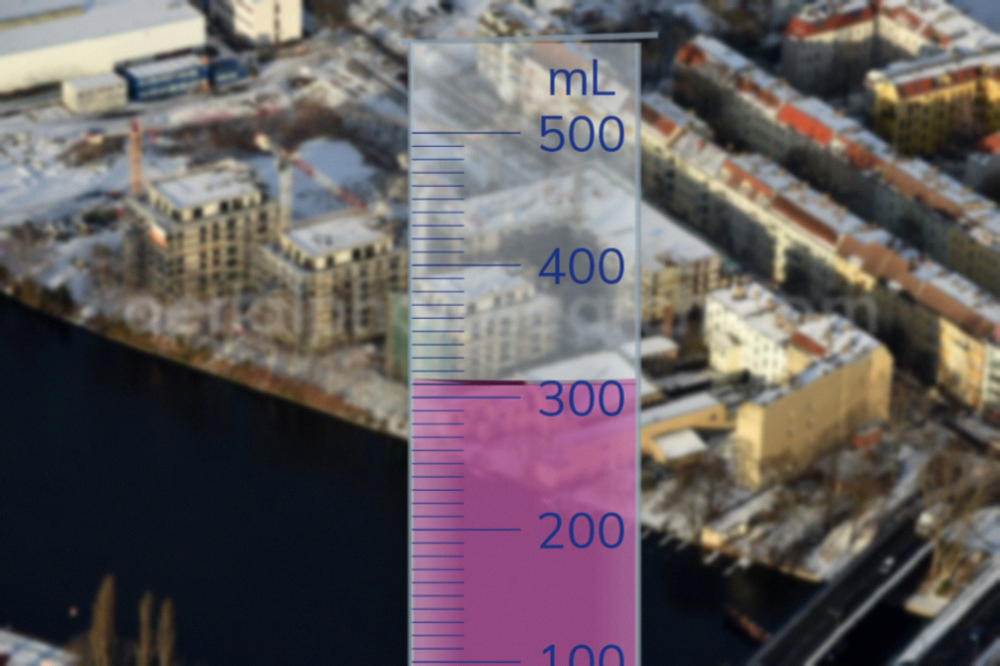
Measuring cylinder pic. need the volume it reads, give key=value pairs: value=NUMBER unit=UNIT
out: value=310 unit=mL
